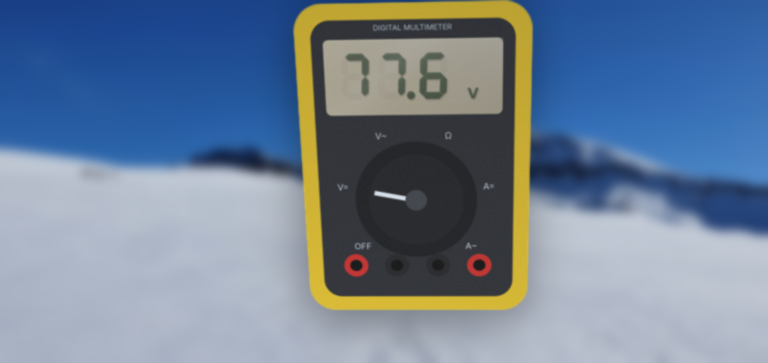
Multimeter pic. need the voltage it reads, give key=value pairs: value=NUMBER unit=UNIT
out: value=77.6 unit=V
